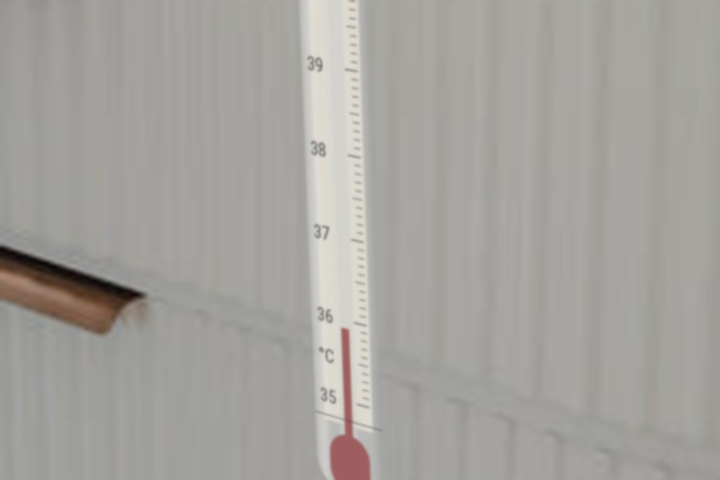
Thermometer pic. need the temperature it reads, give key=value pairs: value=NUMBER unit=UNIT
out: value=35.9 unit=°C
